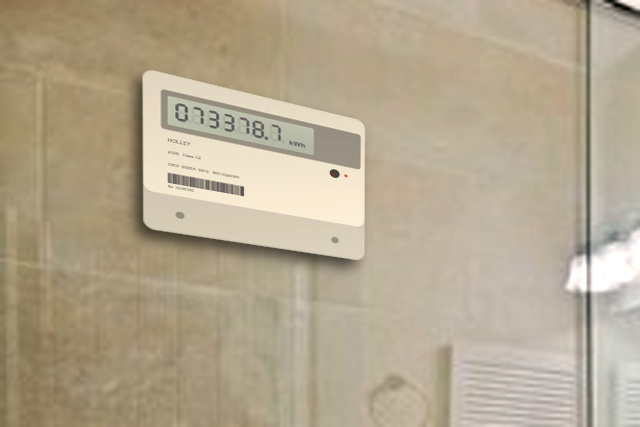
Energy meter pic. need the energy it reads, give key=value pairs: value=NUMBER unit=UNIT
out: value=73378.7 unit=kWh
